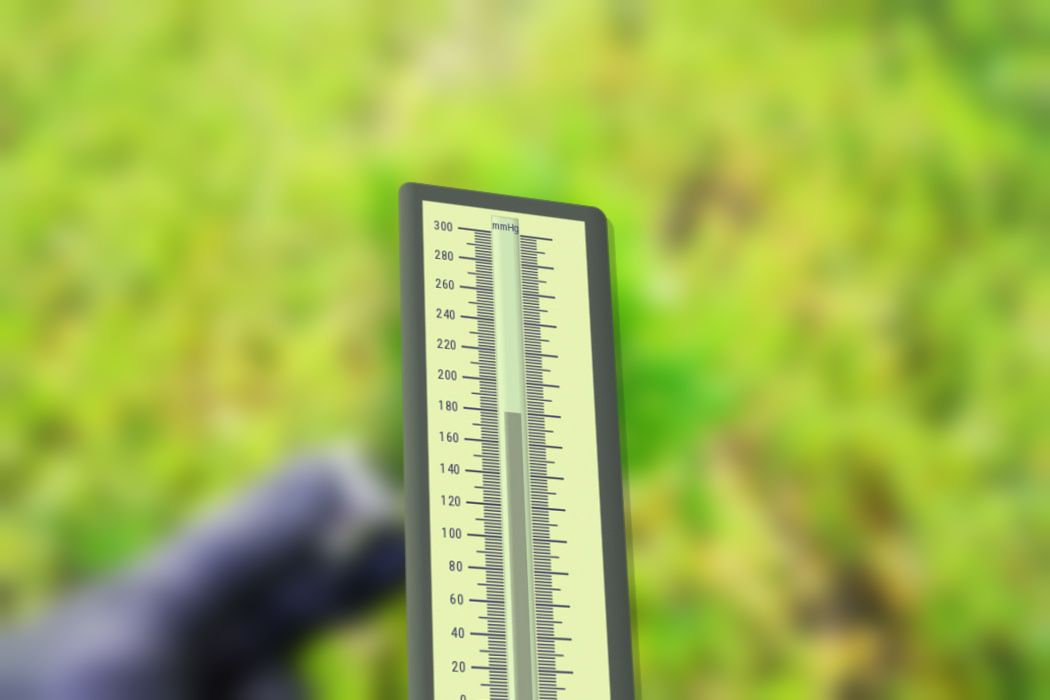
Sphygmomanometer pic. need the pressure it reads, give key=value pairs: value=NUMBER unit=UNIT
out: value=180 unit=mmHg
